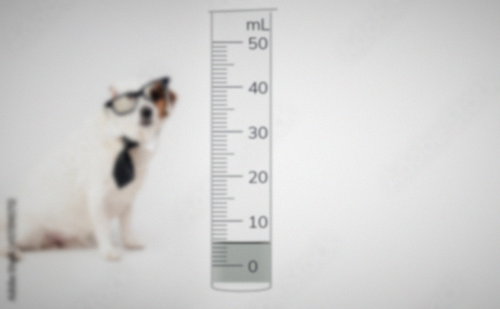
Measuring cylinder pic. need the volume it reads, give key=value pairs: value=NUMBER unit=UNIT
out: value=5 unit=mL
